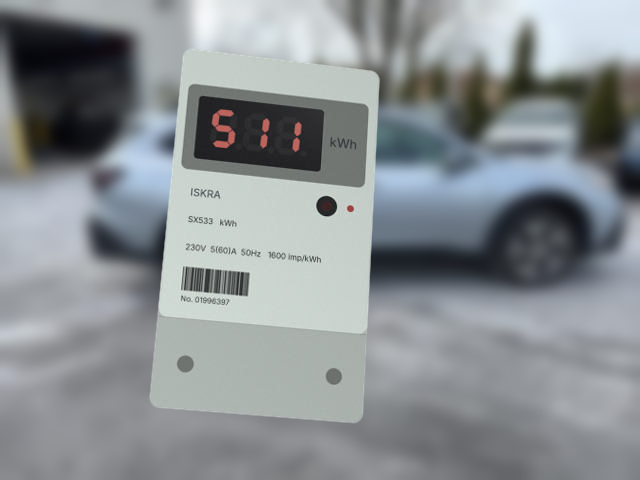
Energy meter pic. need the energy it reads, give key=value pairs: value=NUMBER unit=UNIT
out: value=511 unit=kWh
